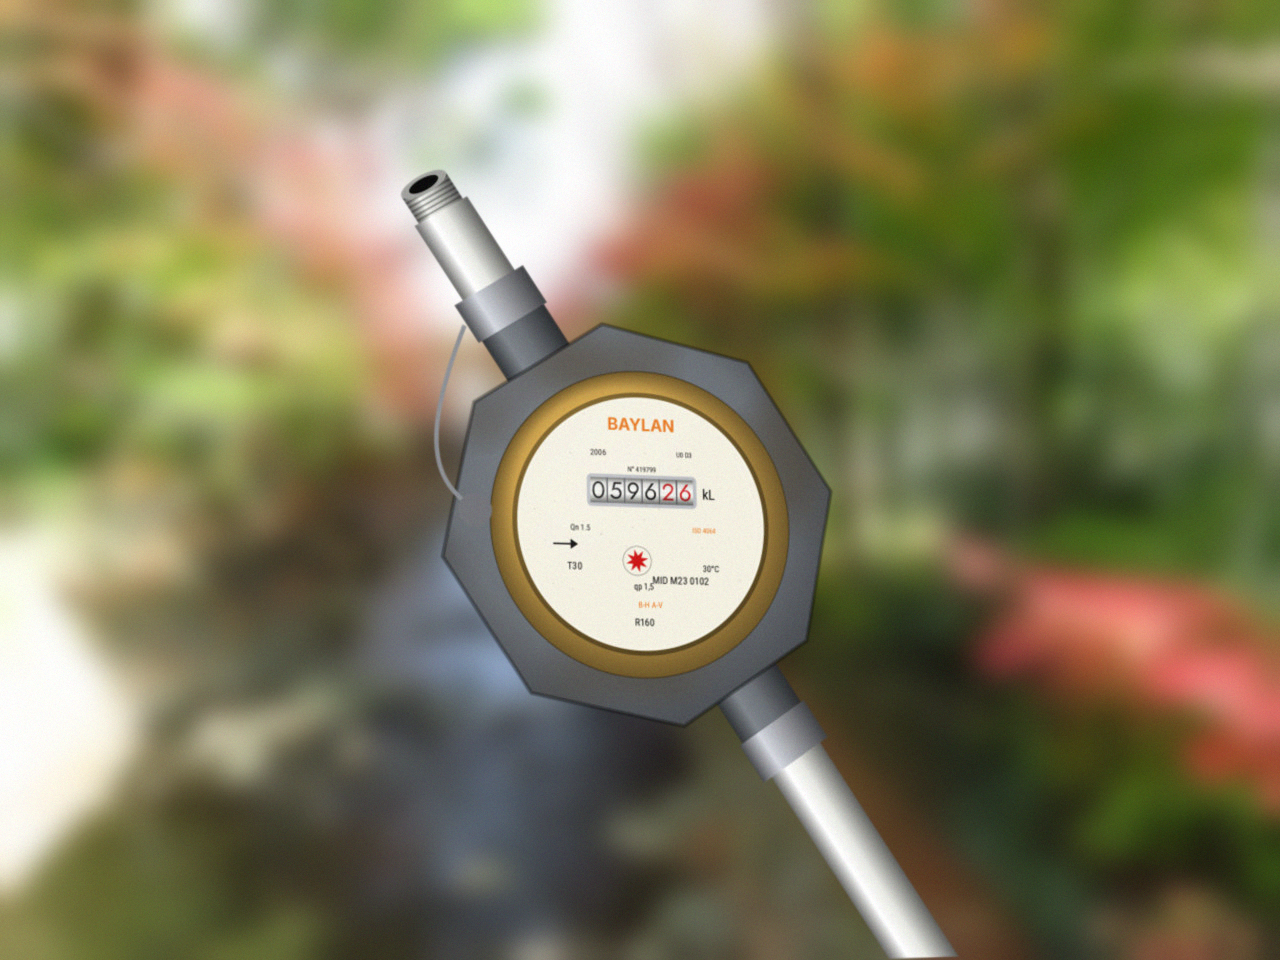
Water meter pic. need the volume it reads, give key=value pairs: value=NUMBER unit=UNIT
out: value=596.26 unit=kL
